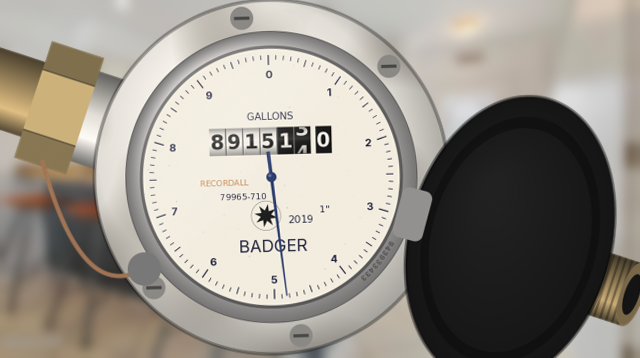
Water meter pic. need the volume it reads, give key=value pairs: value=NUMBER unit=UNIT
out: value=8915134.8 unit=gal
